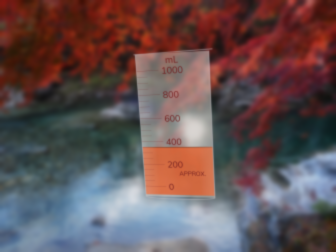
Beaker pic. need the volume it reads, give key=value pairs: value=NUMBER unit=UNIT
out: value=350 unit=mL
